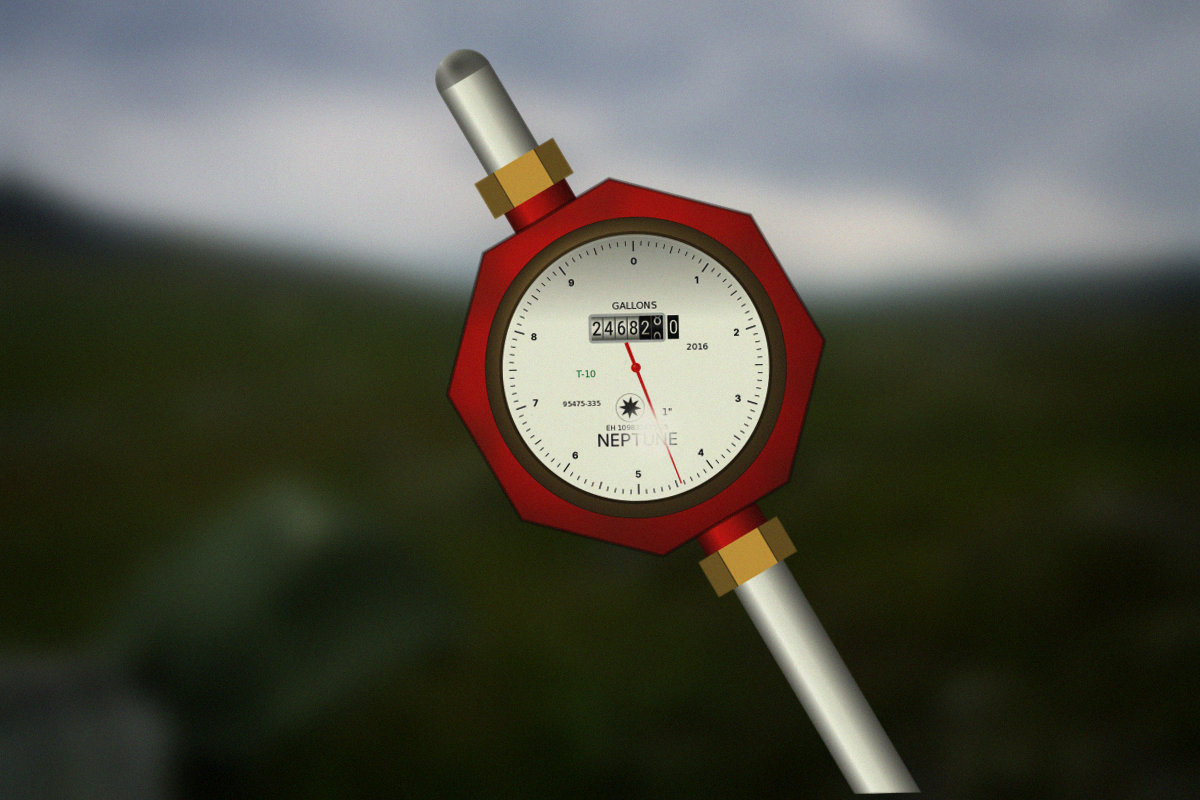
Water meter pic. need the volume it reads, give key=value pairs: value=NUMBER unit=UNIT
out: value=2468284.4 unit=gal
